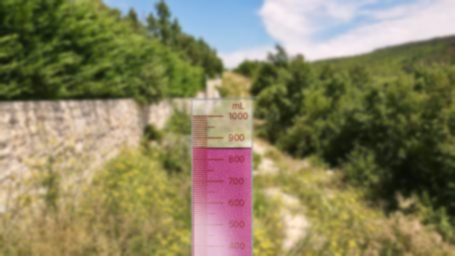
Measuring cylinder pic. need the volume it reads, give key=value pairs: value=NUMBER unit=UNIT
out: value=850 unit=mL
